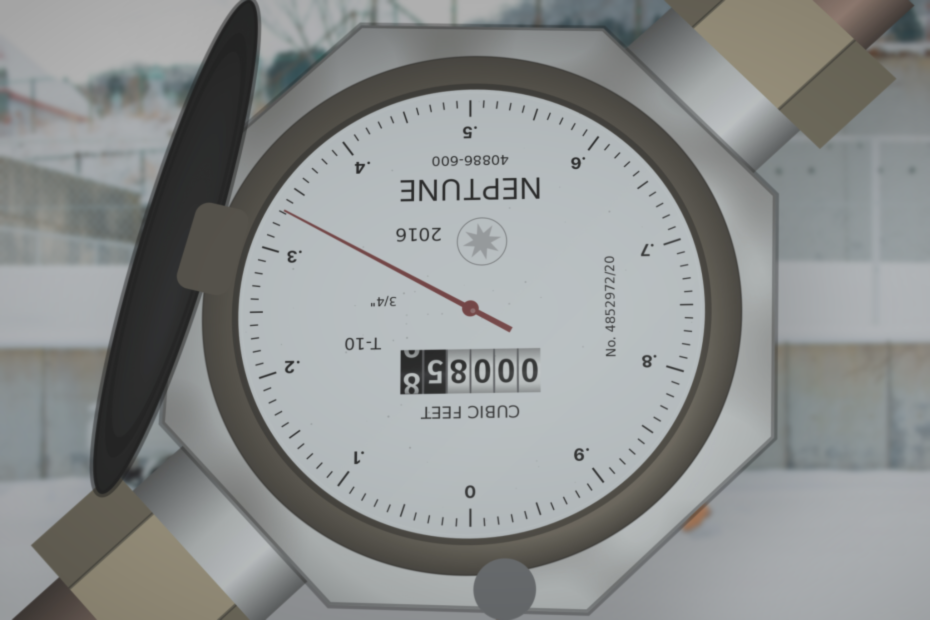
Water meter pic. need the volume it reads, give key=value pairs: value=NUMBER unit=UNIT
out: value=858.33 unit=ft³
